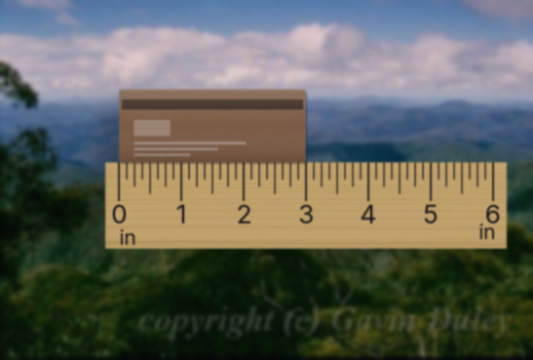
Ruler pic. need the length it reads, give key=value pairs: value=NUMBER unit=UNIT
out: value=3 unit=in
